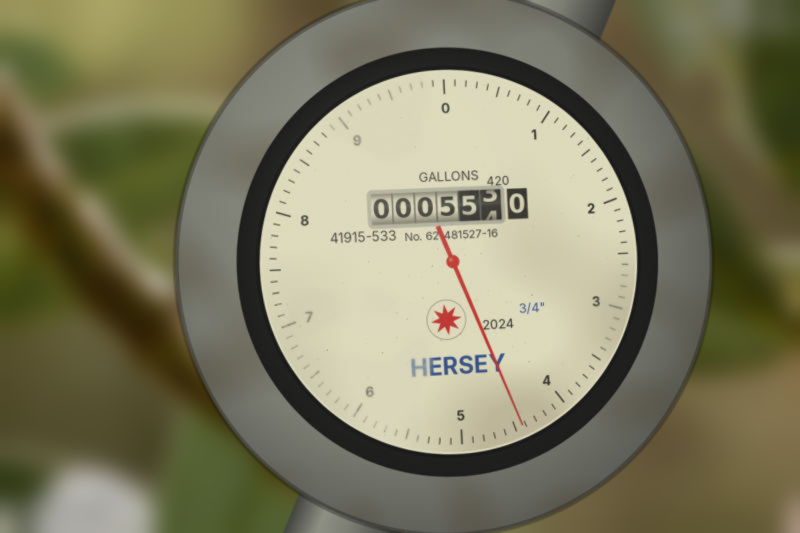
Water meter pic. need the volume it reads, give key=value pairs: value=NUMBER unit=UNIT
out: value=5534.4 unit=gal
